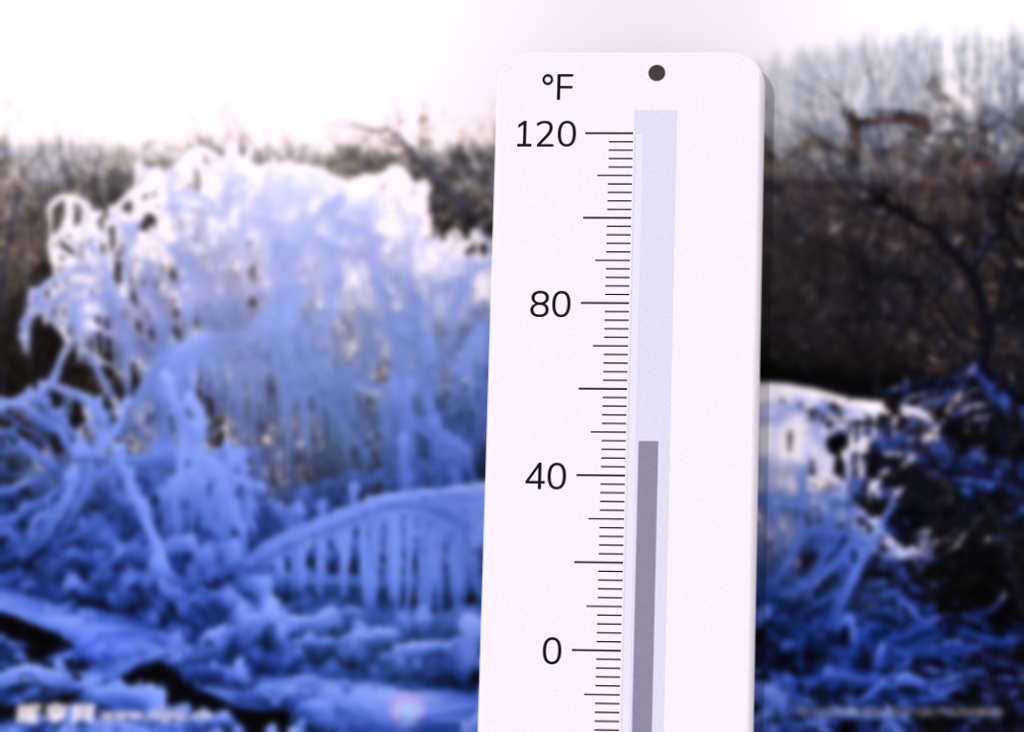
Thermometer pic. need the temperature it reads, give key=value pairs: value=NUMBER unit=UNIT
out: value=48 unit=°F
